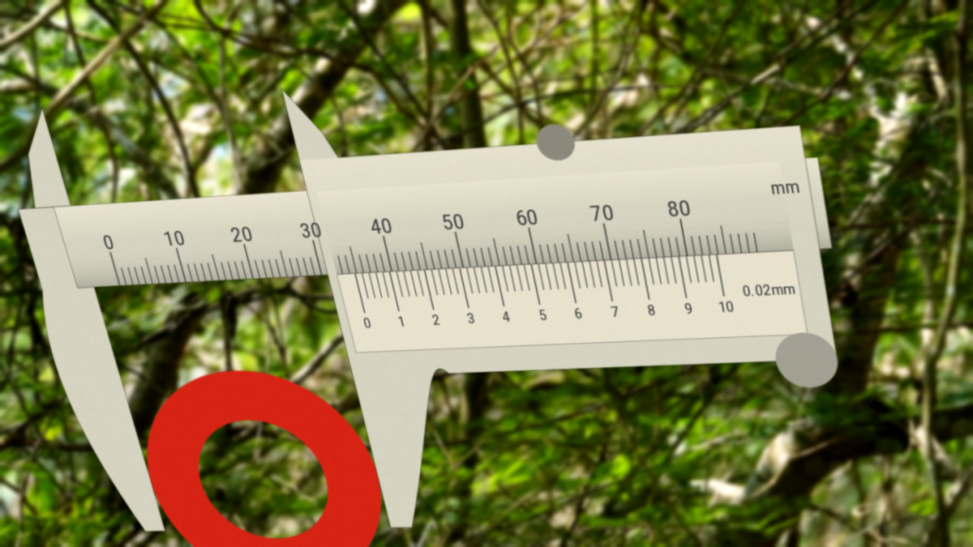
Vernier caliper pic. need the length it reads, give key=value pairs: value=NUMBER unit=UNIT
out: value=34.8 unit=mm
